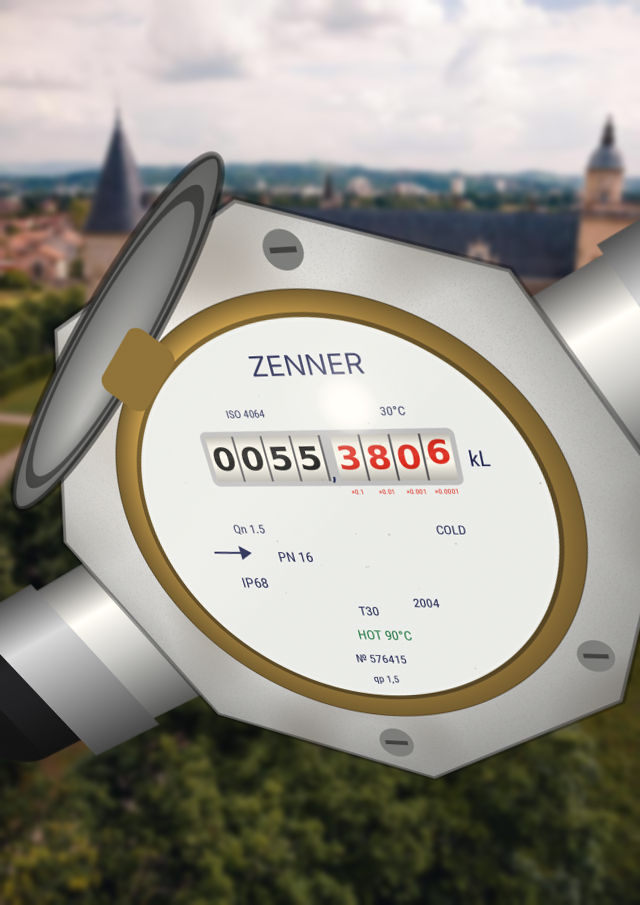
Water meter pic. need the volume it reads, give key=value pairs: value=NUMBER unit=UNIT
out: value=55.3806 unit=kL
